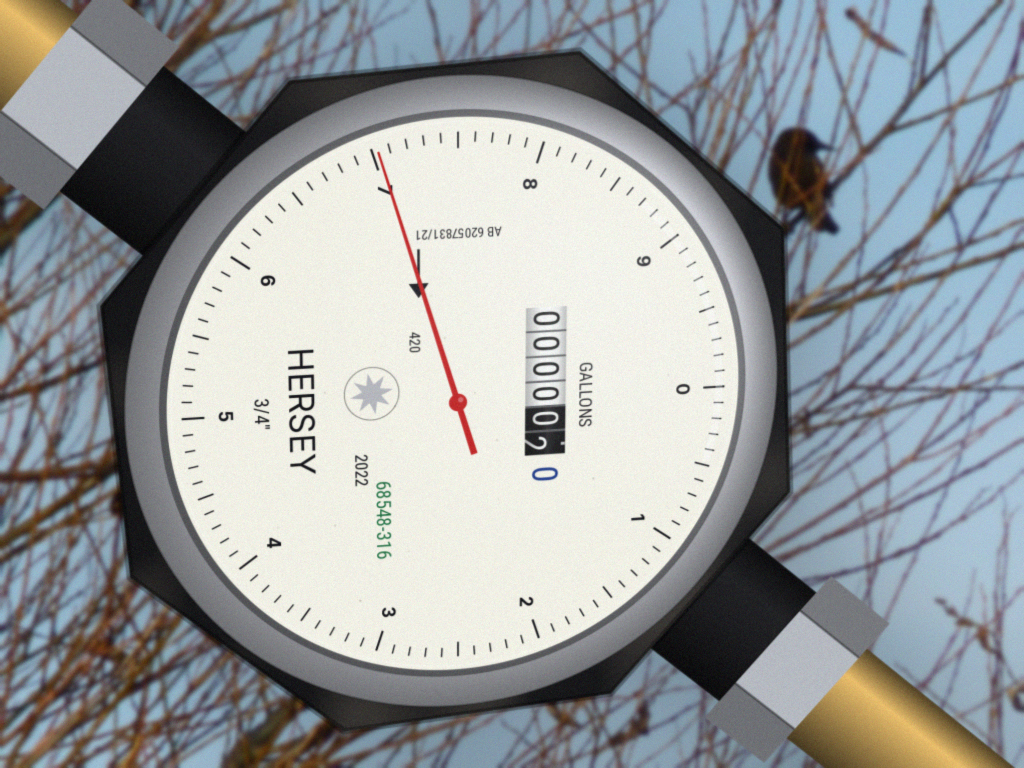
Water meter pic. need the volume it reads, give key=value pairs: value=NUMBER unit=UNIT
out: value=17.0 unit=gal
